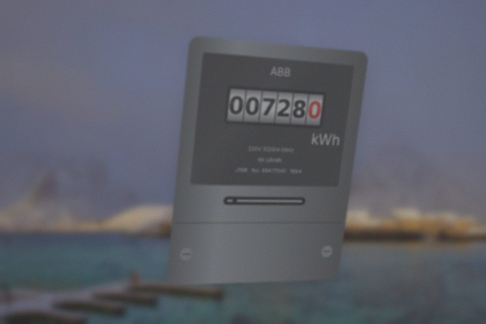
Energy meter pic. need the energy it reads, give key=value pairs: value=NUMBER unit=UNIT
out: value=728.0 unit=kWh
